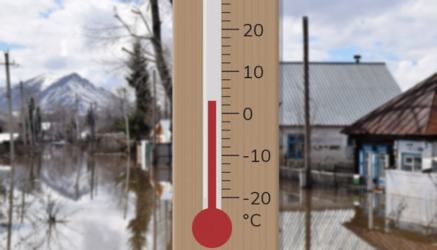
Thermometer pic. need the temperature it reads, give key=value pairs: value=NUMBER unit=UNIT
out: value=3 unit=°C
